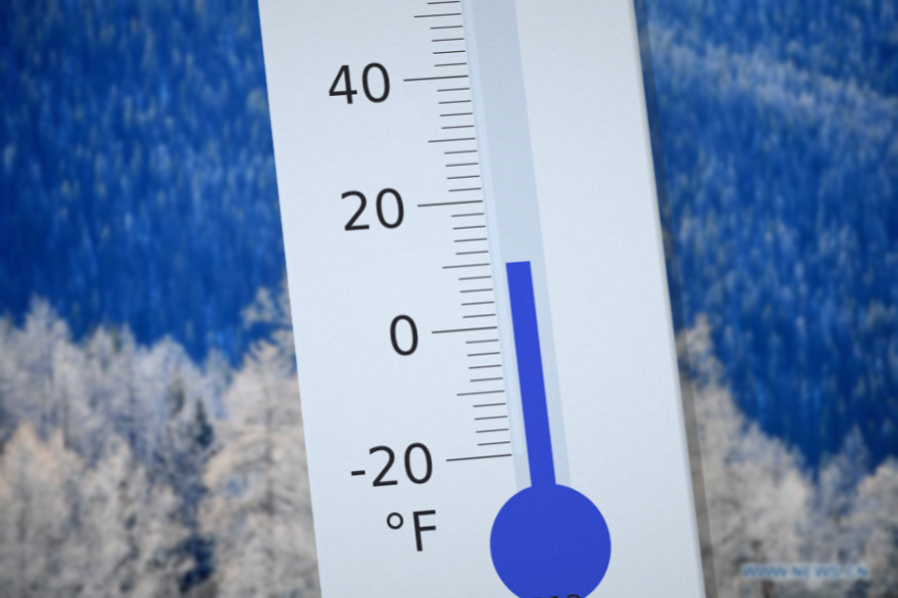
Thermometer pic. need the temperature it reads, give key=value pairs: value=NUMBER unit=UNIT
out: value=10 unit=°F
